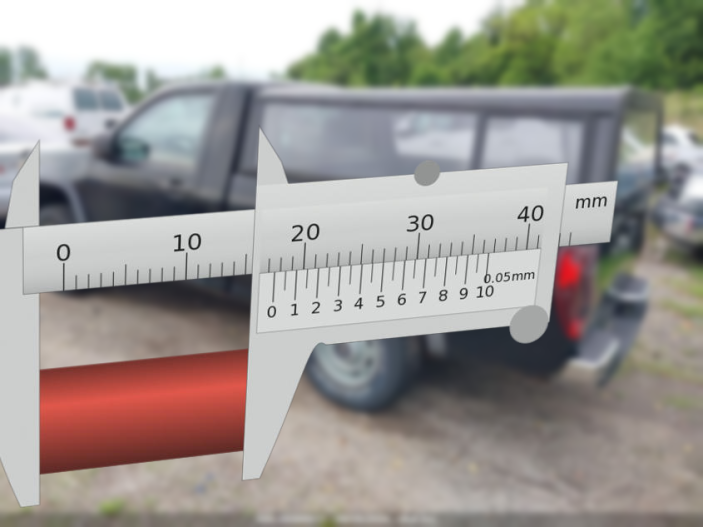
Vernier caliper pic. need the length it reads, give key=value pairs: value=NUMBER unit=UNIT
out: value=17.5 unit=mm
